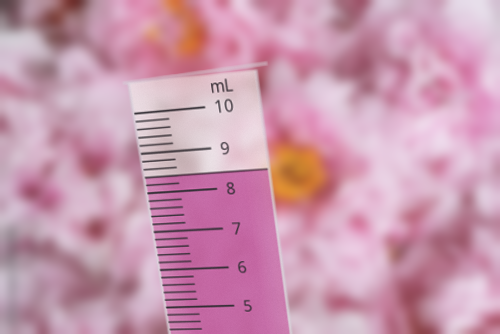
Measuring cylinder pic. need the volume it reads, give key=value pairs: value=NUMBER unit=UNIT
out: value=8.4 unit=mL
